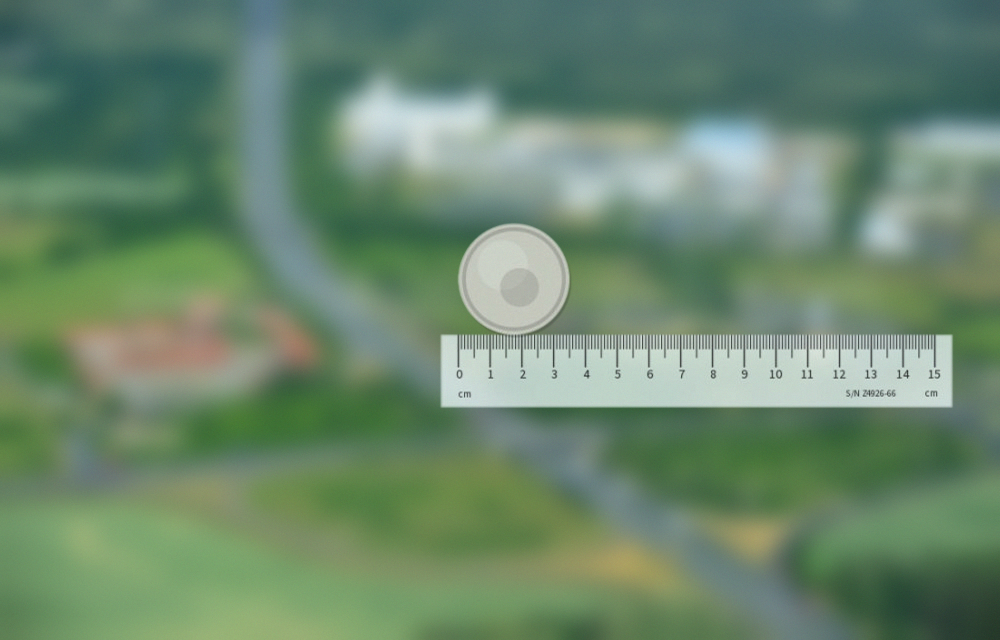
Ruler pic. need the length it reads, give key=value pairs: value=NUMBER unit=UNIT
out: value=3.5 unit=cm
